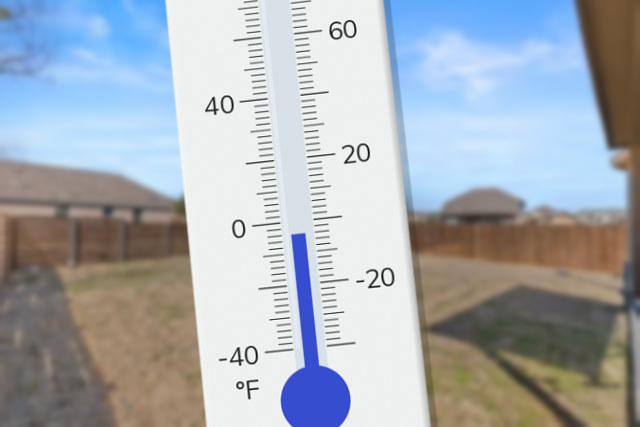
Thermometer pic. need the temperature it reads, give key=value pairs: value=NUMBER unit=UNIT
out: value=-4 unit=°F
